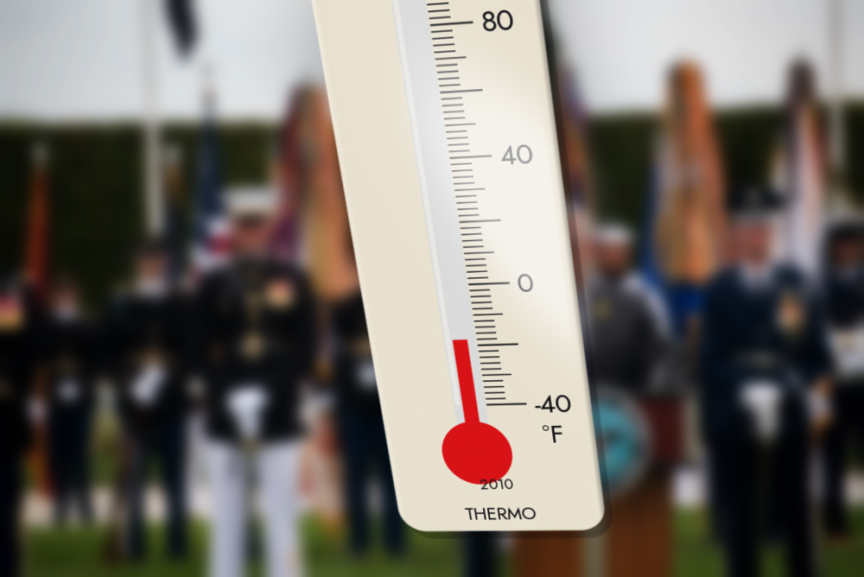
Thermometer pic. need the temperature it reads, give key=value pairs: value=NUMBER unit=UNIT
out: value=-18 unit=°F
